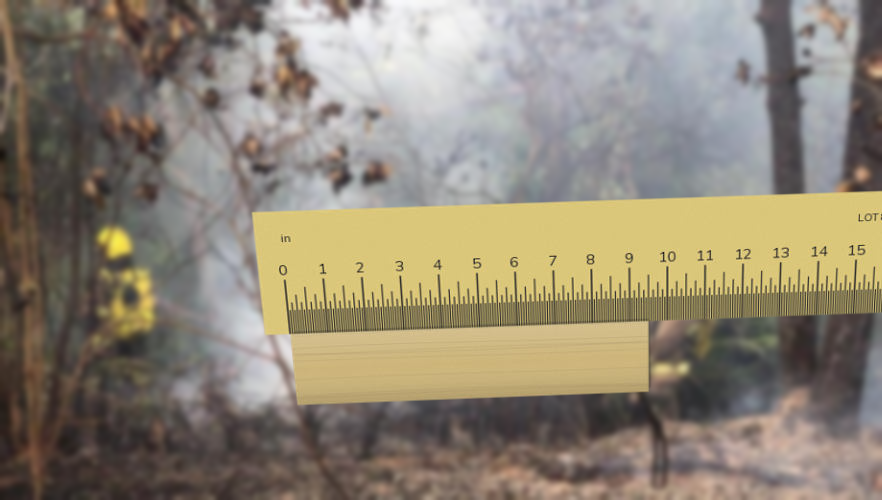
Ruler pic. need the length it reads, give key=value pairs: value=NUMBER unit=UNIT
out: value=9.5 unit=in
